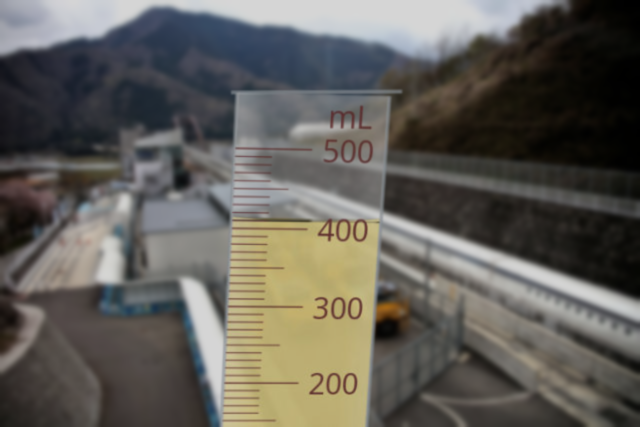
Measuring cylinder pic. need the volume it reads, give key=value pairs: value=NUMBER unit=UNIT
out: value=410 unit=mL
